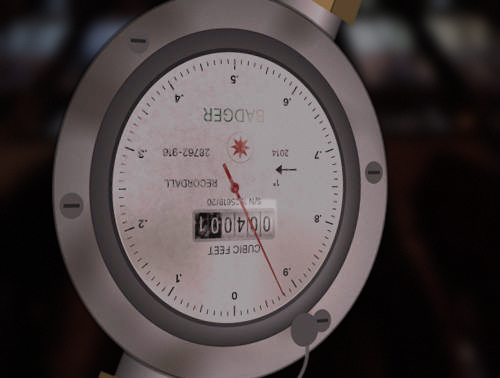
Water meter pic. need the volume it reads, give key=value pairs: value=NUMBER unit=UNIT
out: value=4000.92 unit=ft³
